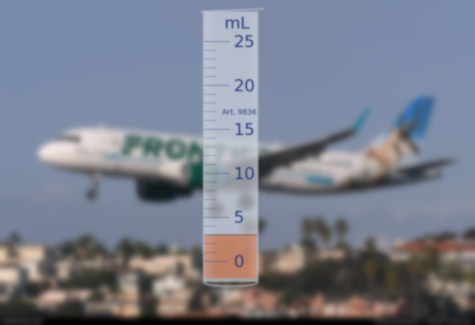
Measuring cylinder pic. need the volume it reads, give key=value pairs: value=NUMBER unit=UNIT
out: value=3 unit=mL
